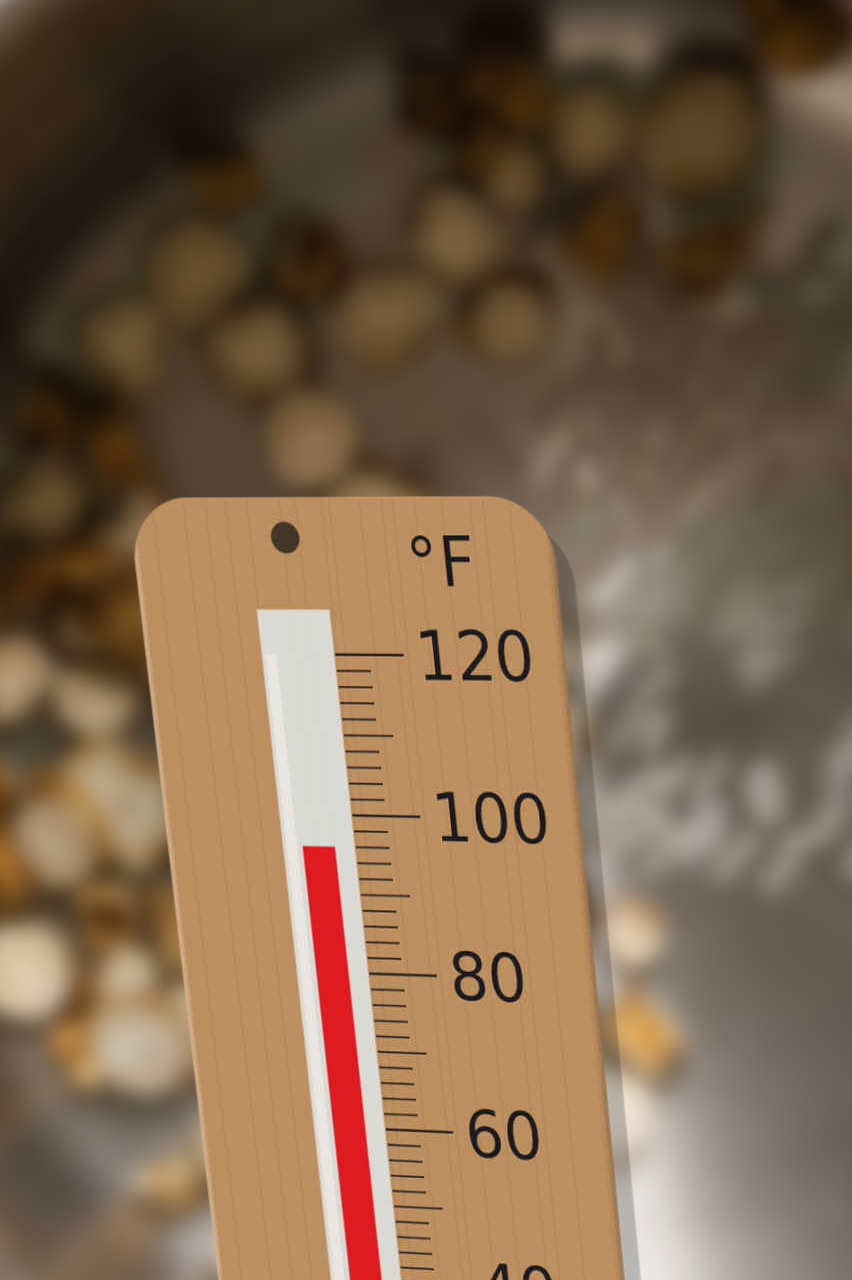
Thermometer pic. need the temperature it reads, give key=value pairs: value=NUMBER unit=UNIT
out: value=96 unit=°F
